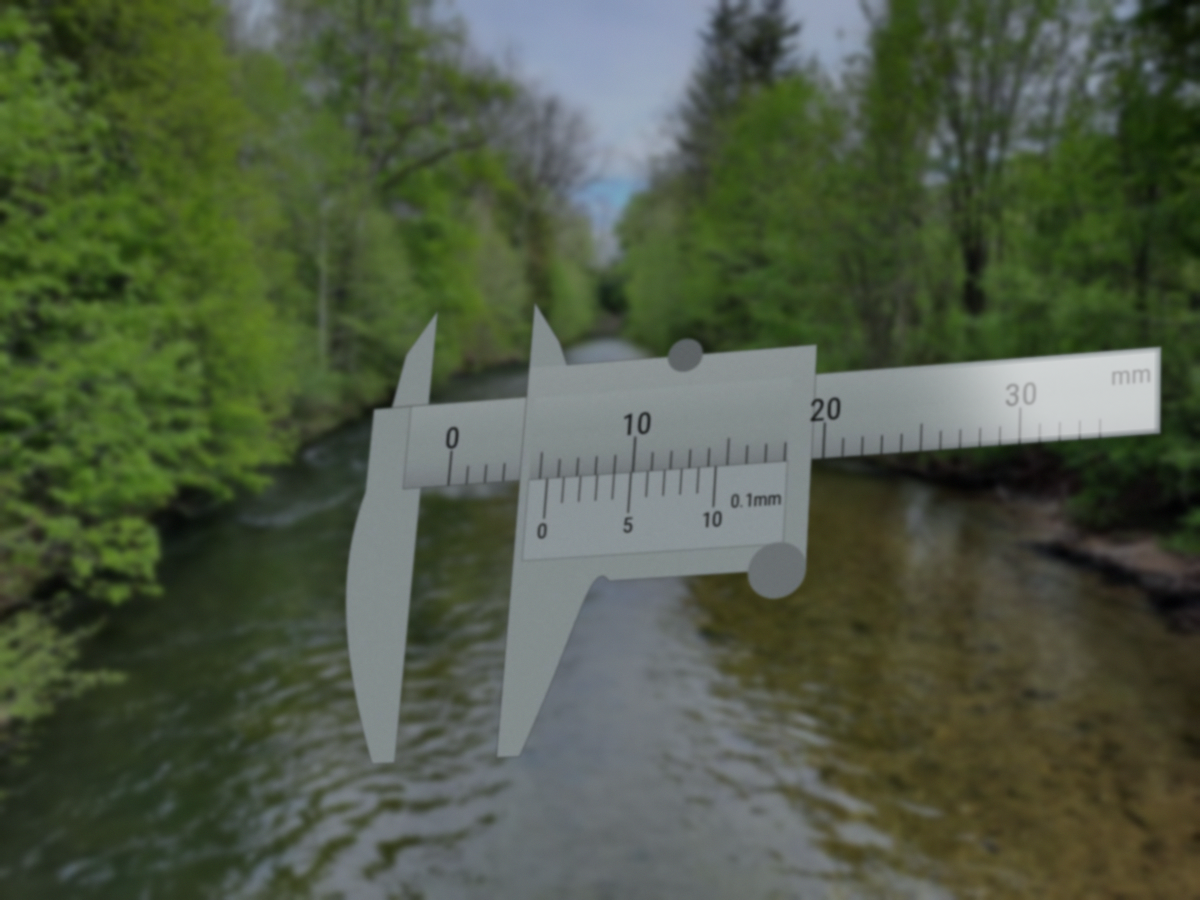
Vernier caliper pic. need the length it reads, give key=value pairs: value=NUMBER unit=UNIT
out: value=5.4 unit=mm
